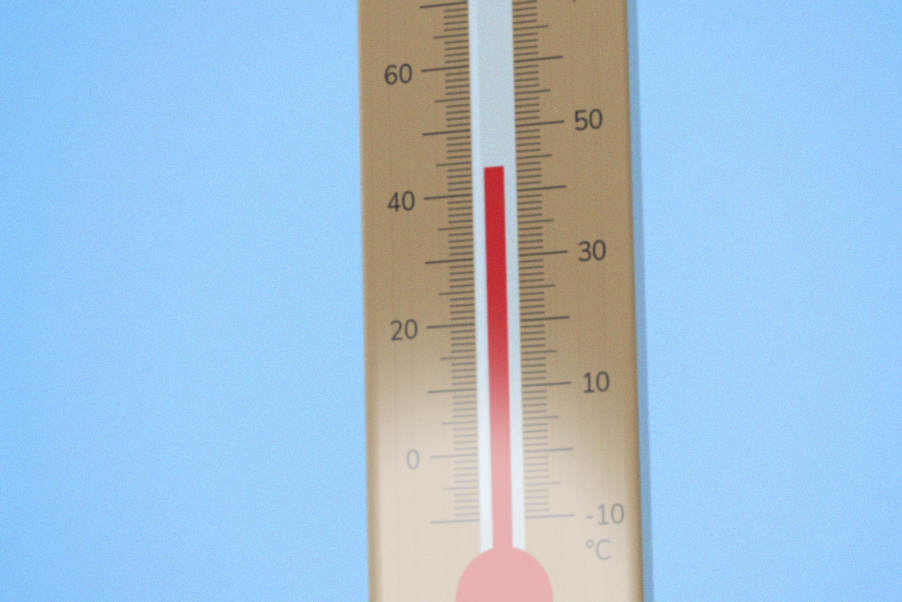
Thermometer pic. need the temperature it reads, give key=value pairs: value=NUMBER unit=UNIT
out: value=44 unit=°C
